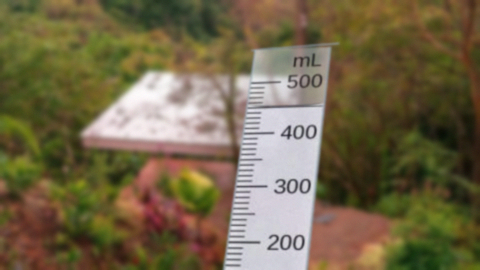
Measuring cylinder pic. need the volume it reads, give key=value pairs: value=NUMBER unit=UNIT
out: value=450 unit=mL
